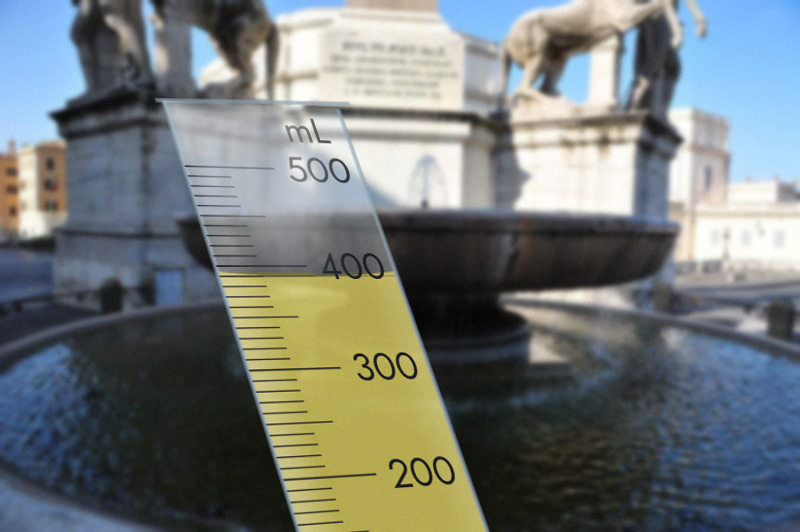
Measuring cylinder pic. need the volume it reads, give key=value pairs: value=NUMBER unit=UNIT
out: value=390 unit=mL
